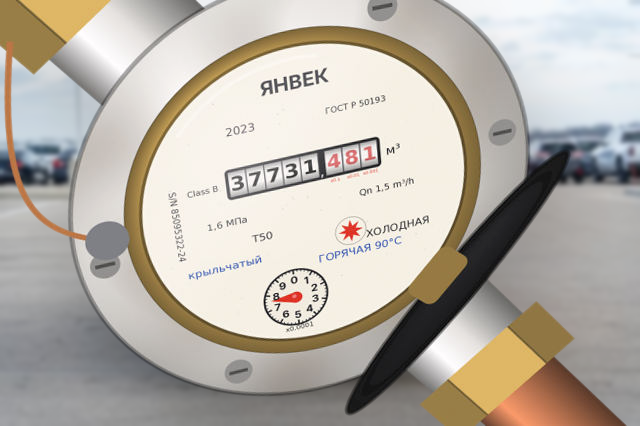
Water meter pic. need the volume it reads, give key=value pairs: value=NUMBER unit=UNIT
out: value=37731.4817 unit=m³
